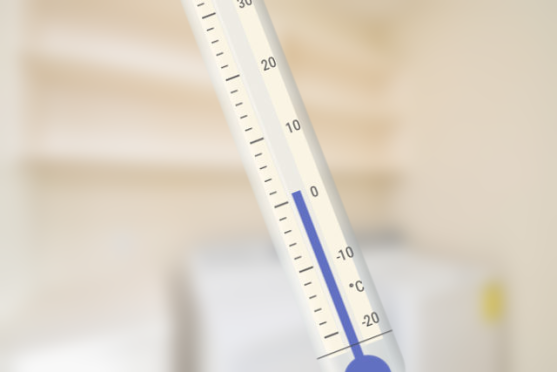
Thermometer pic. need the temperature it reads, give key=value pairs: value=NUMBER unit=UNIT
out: value=1 unit=°C
